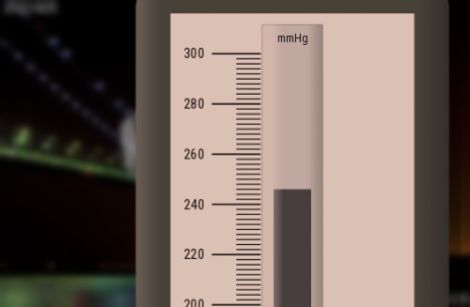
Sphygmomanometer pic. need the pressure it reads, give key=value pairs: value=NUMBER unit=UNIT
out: value=246 unit=mmHg
